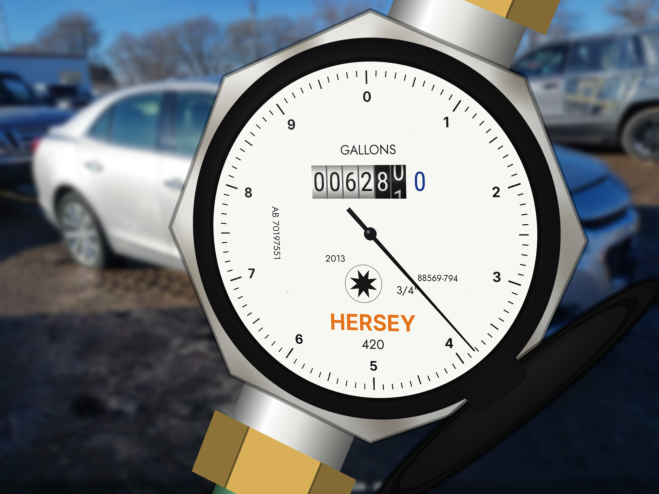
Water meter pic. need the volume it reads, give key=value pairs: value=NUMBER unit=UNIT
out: value=62803.8 unit=gal
